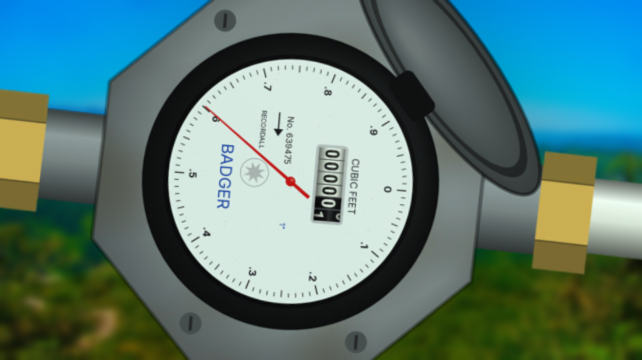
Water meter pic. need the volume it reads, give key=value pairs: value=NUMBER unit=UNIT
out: value=0.60 unit=ft³
